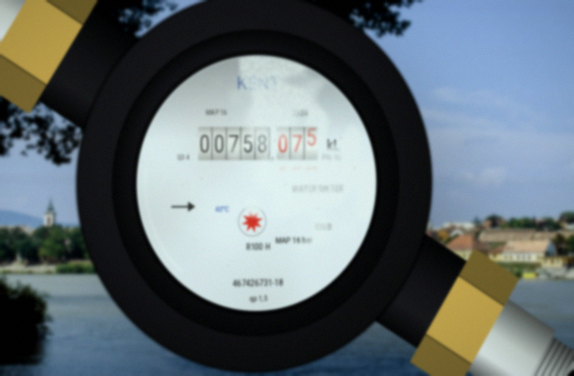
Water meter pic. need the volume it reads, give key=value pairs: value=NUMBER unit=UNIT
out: value=758.075 unit=kL
